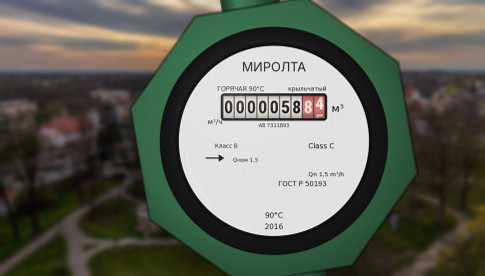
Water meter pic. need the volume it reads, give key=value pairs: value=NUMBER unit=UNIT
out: value=58.84 unit=m³
